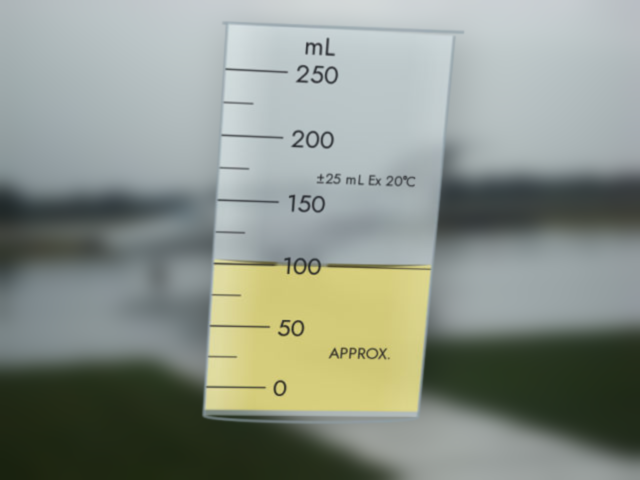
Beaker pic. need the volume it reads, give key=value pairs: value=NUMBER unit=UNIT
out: value=100 unit=mL
